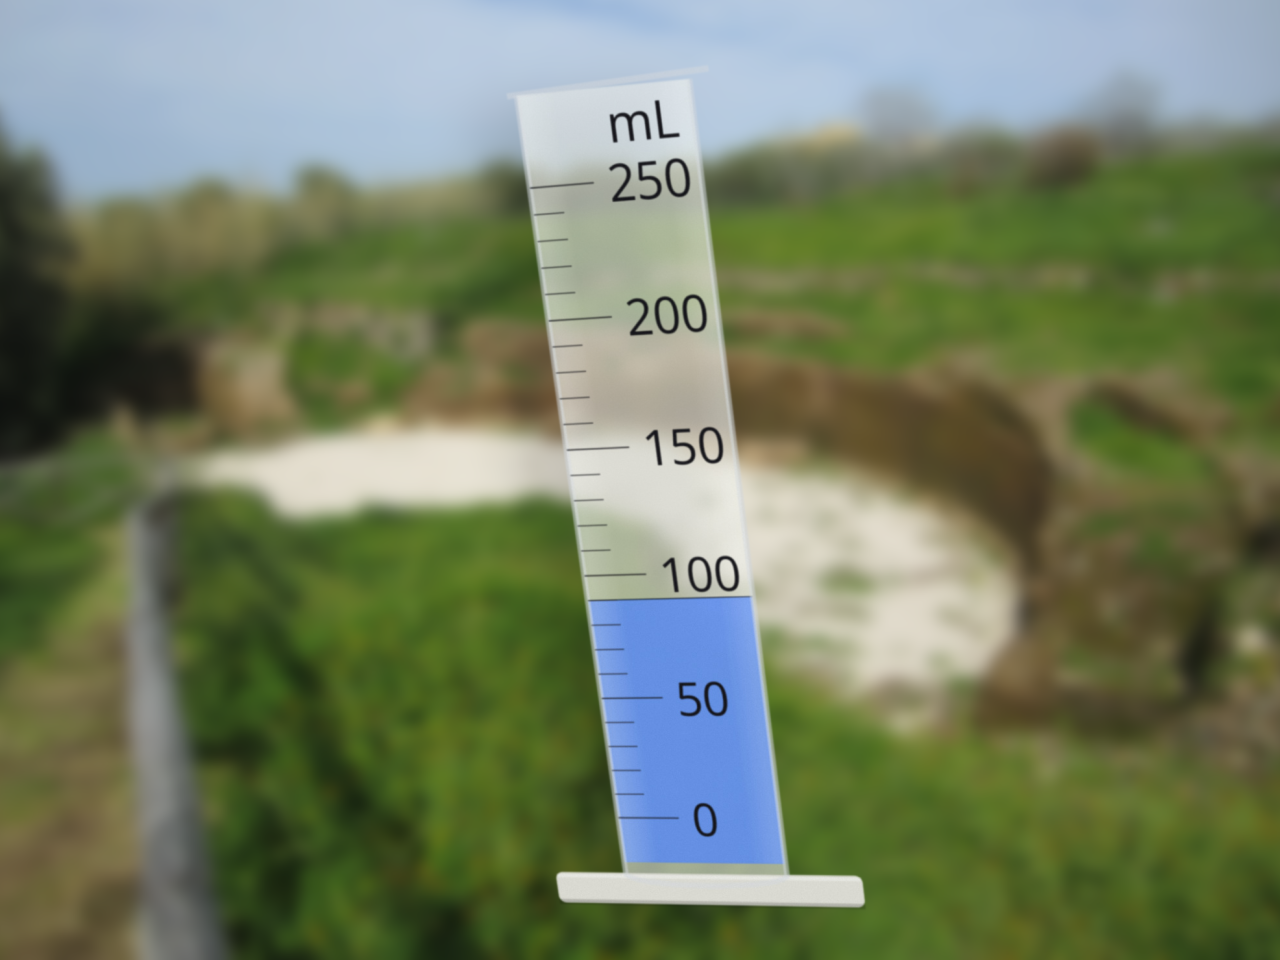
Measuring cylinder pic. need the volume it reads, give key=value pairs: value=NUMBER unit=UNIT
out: value=90 unit=mL
